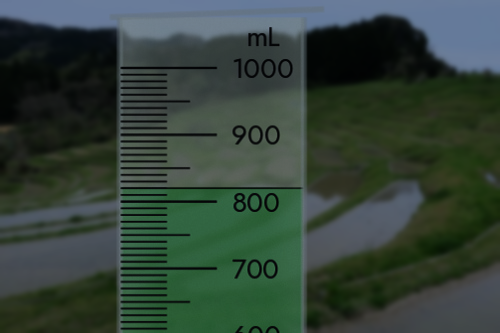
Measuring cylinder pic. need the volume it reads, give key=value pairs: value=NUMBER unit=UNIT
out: value=820 unit=mL
